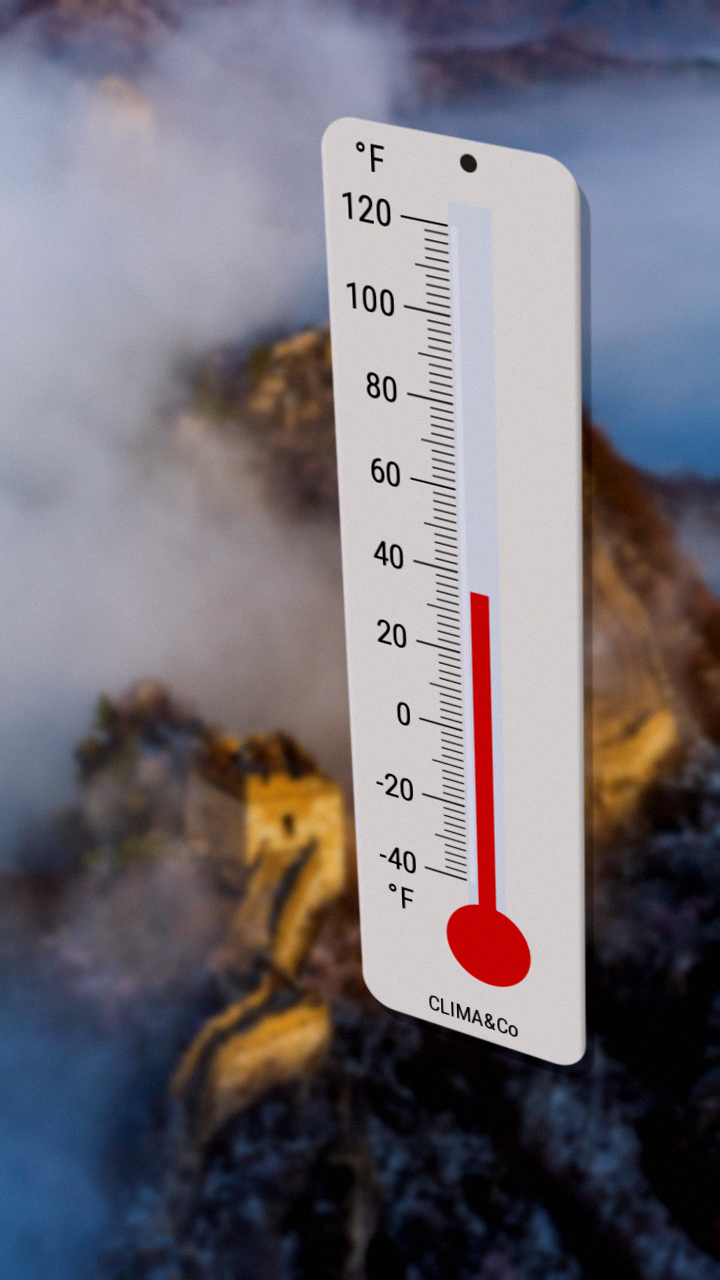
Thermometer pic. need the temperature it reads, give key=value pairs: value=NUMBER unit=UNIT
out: value=36 unit=°F
